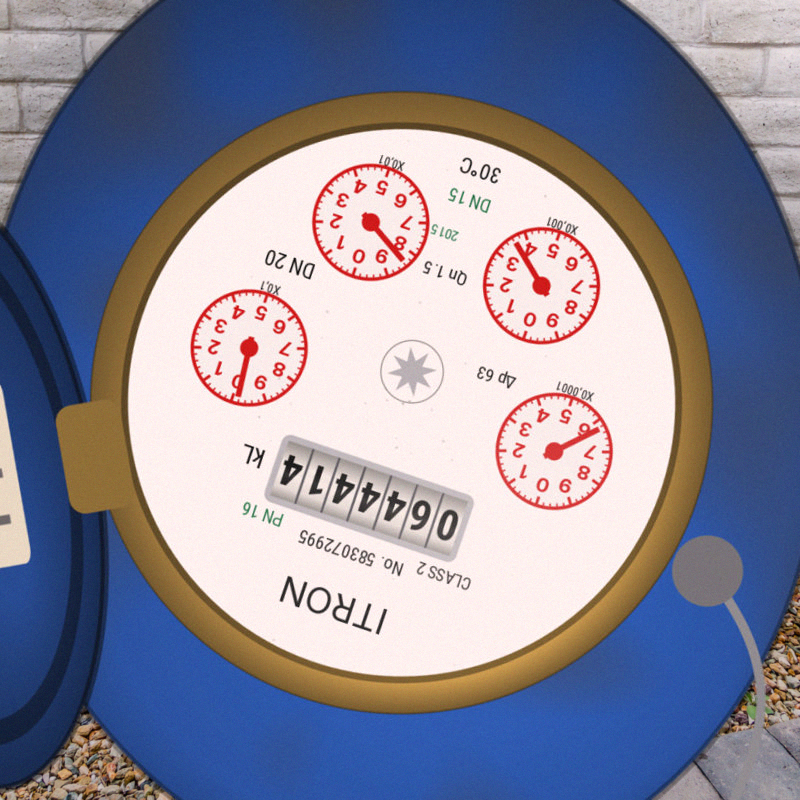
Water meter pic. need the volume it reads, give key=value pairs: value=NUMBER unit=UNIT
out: value=644413.9836 unit=kL
